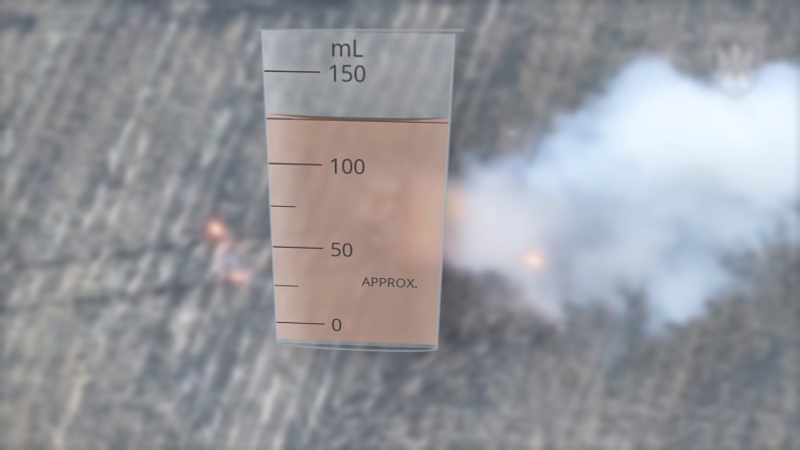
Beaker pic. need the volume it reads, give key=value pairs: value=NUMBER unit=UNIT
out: value=125 unit=mL
